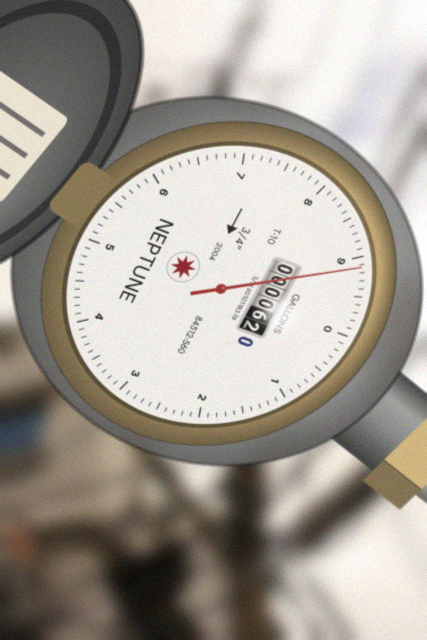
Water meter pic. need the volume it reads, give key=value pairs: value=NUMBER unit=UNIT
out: value=619.1 unit=gal
